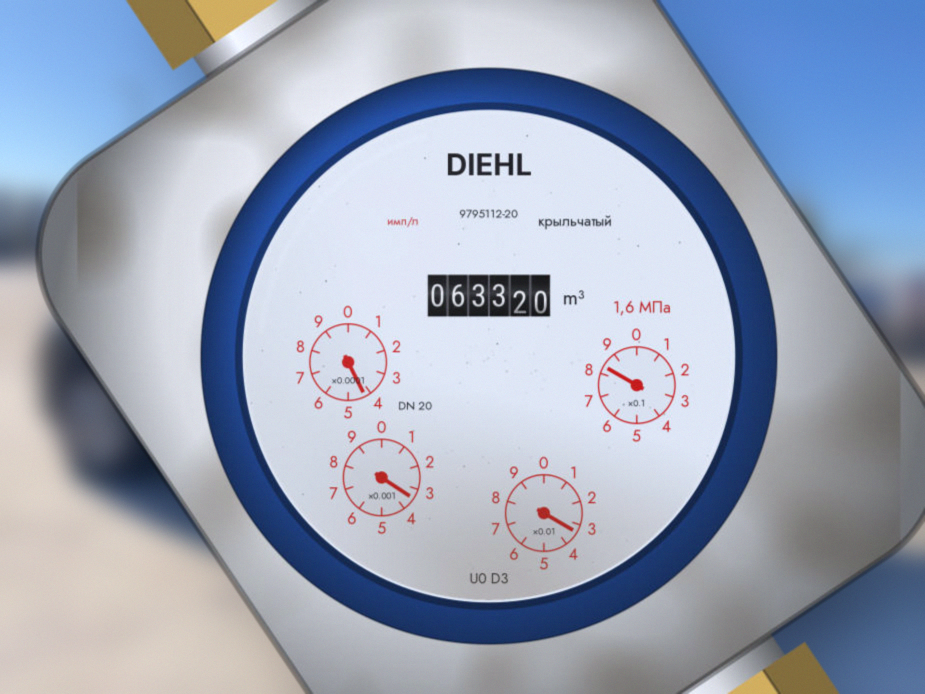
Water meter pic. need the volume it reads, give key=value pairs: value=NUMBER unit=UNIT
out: value=63319.8334 unit=m³
